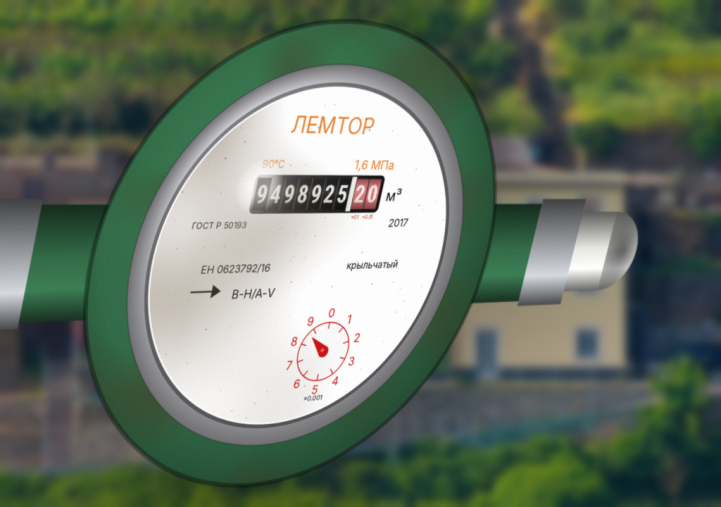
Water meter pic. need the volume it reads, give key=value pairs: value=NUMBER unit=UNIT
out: value=9498925.208 unit=m³
